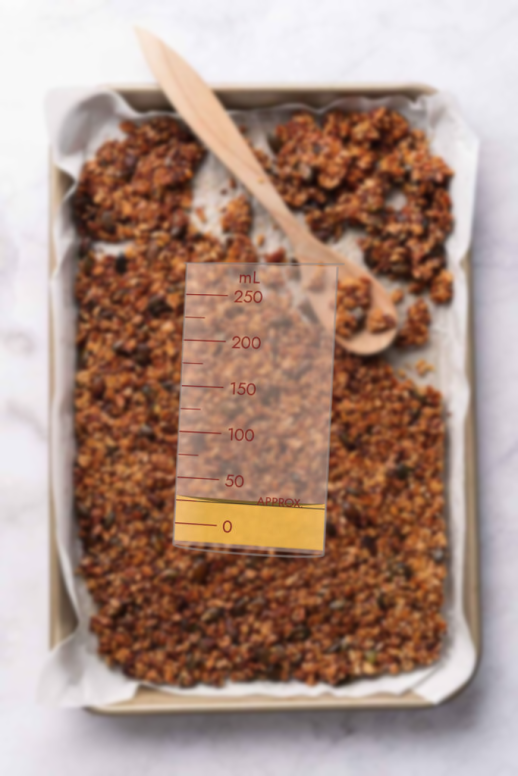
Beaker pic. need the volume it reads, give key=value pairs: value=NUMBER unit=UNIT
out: value=25 unit=mL
